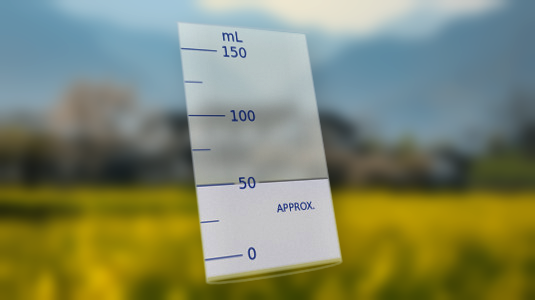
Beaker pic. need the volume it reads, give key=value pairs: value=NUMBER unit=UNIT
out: value=50 unit=mL
